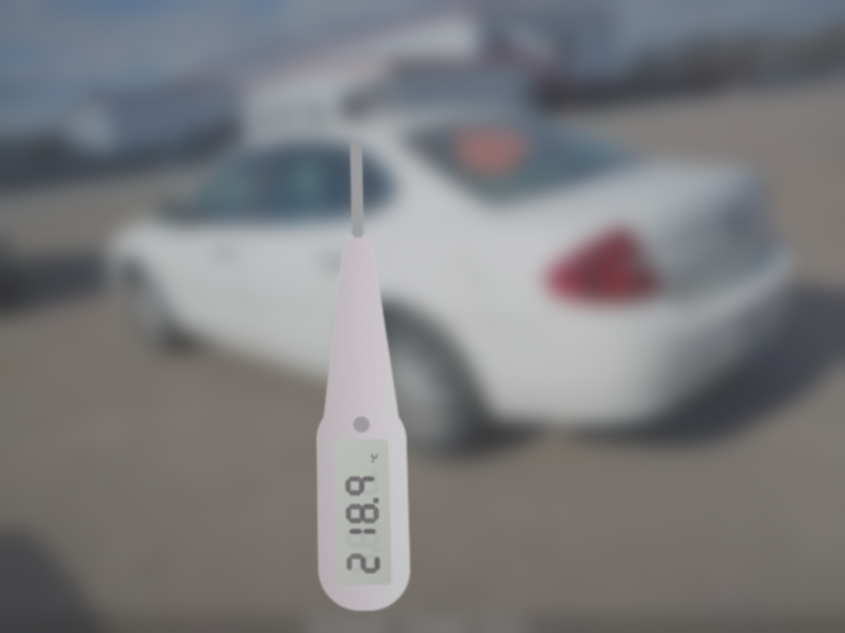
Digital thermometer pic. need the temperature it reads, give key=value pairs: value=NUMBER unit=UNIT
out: value=218.9 unit=°C
